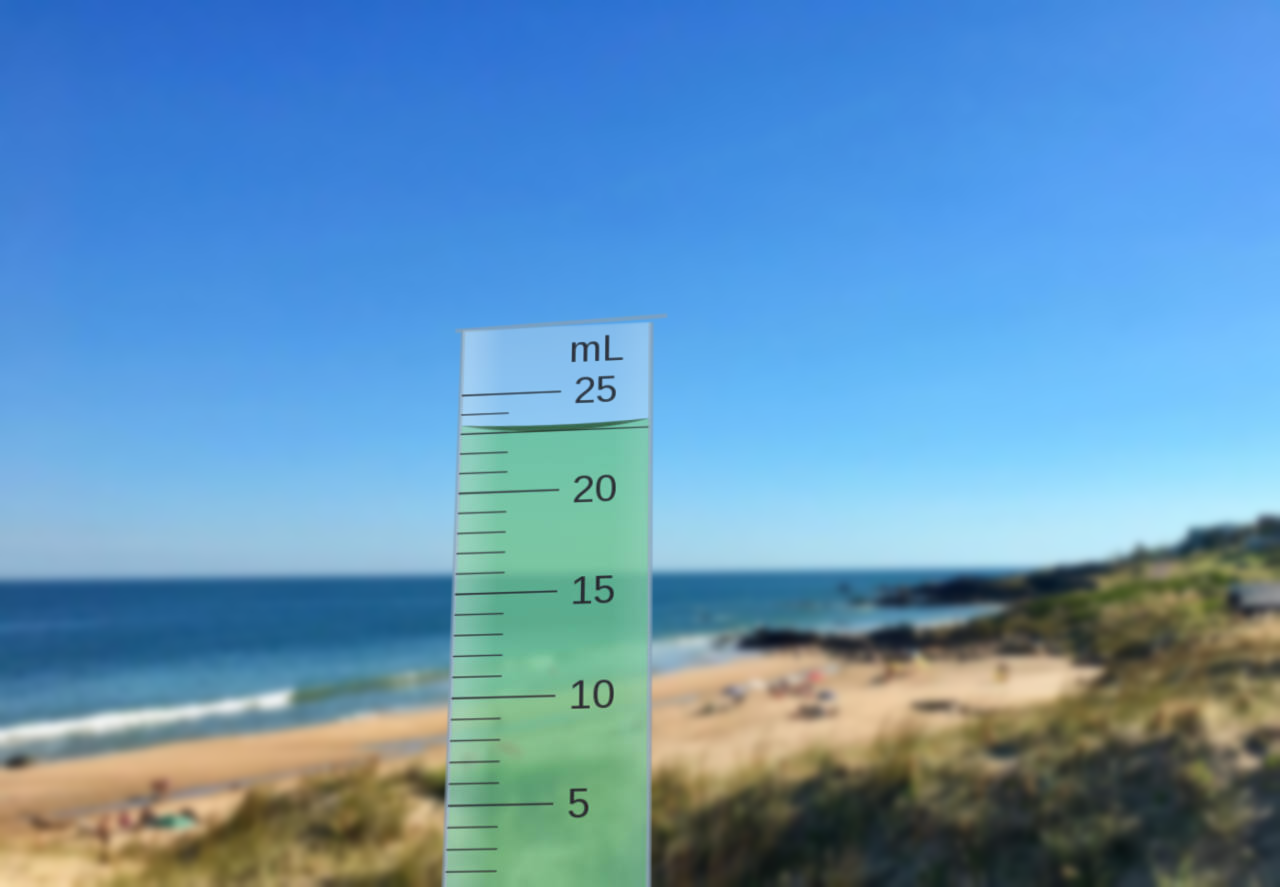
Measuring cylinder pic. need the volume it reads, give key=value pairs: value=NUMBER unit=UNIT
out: value=23 unit=mL
